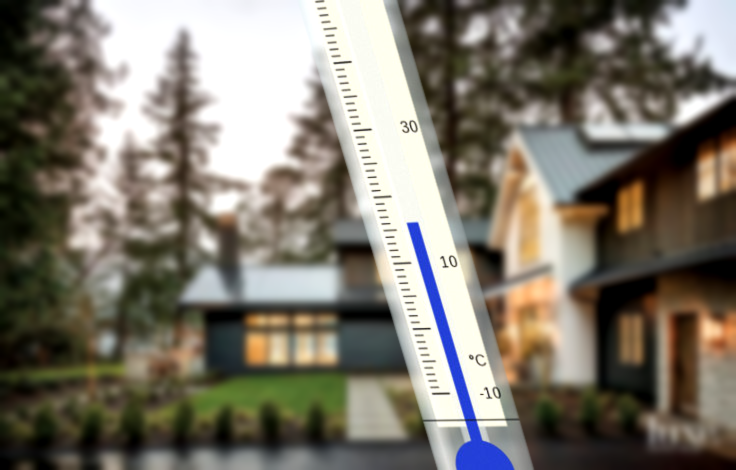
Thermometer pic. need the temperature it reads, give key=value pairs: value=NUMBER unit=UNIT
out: value=16 unit=°C
